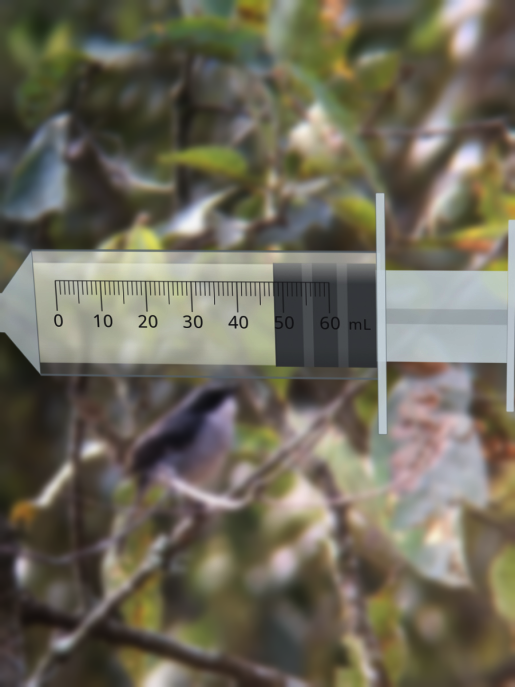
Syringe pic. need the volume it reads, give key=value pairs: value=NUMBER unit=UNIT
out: value=48 unit=mL
